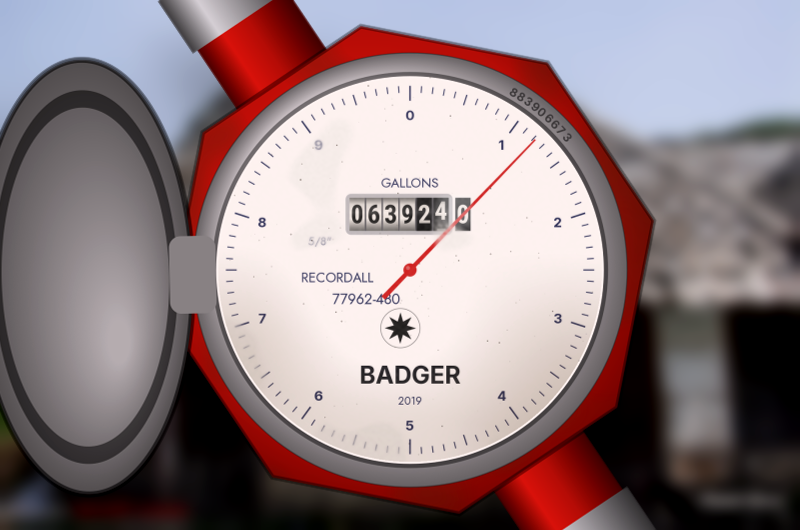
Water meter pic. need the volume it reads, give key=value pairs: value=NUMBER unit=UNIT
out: value=639241.2 unit=gal
